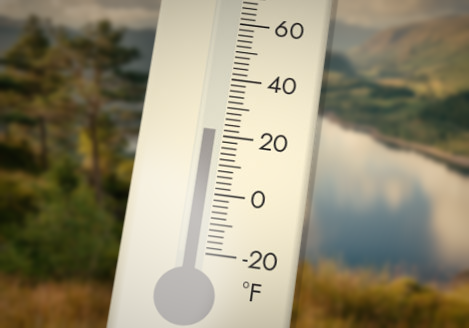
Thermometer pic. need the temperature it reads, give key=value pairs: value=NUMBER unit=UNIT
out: value=22 unit=°F
